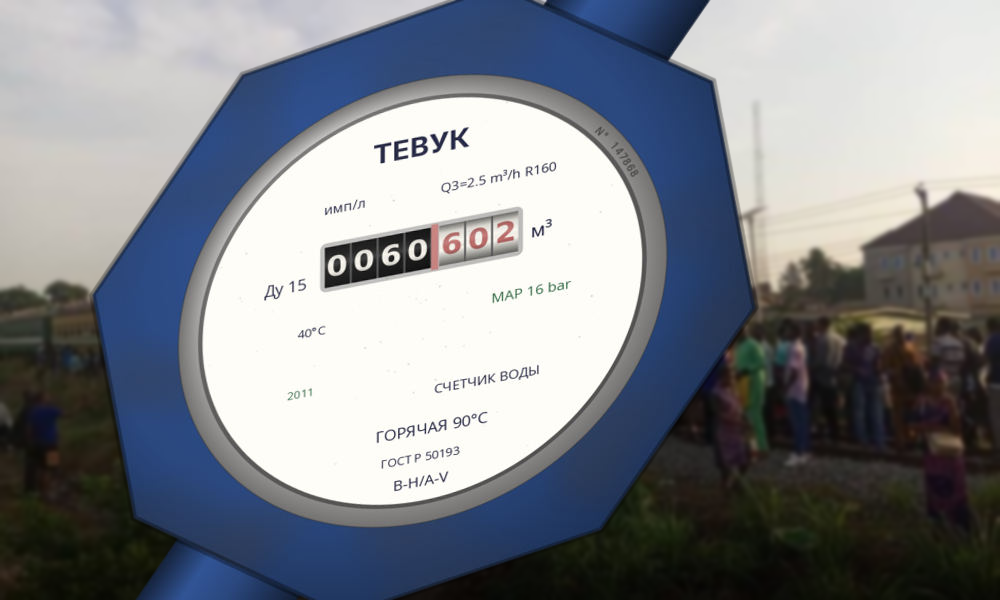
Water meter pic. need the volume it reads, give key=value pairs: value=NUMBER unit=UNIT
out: value=60.602 unit=m³
